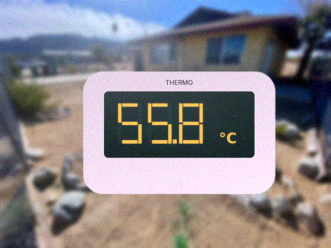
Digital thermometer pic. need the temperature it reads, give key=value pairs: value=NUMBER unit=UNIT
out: value=55.8 unit=°C
